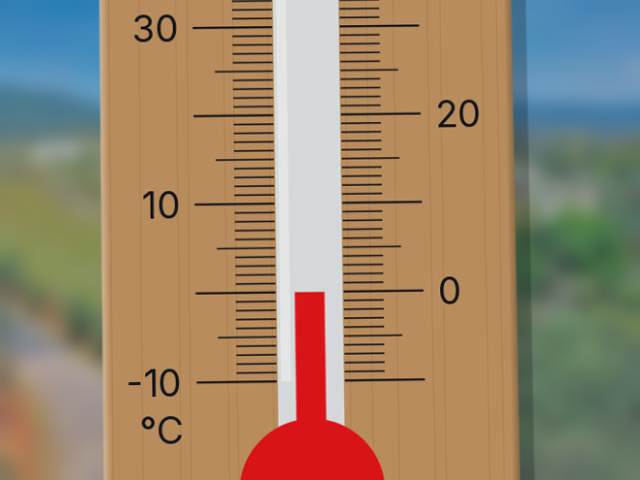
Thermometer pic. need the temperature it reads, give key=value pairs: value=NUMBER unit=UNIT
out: value=0 unit=°C
